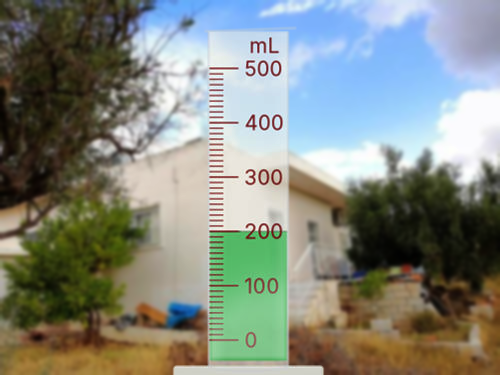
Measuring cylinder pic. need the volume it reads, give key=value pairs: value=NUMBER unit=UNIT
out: value=200 unit=mL
